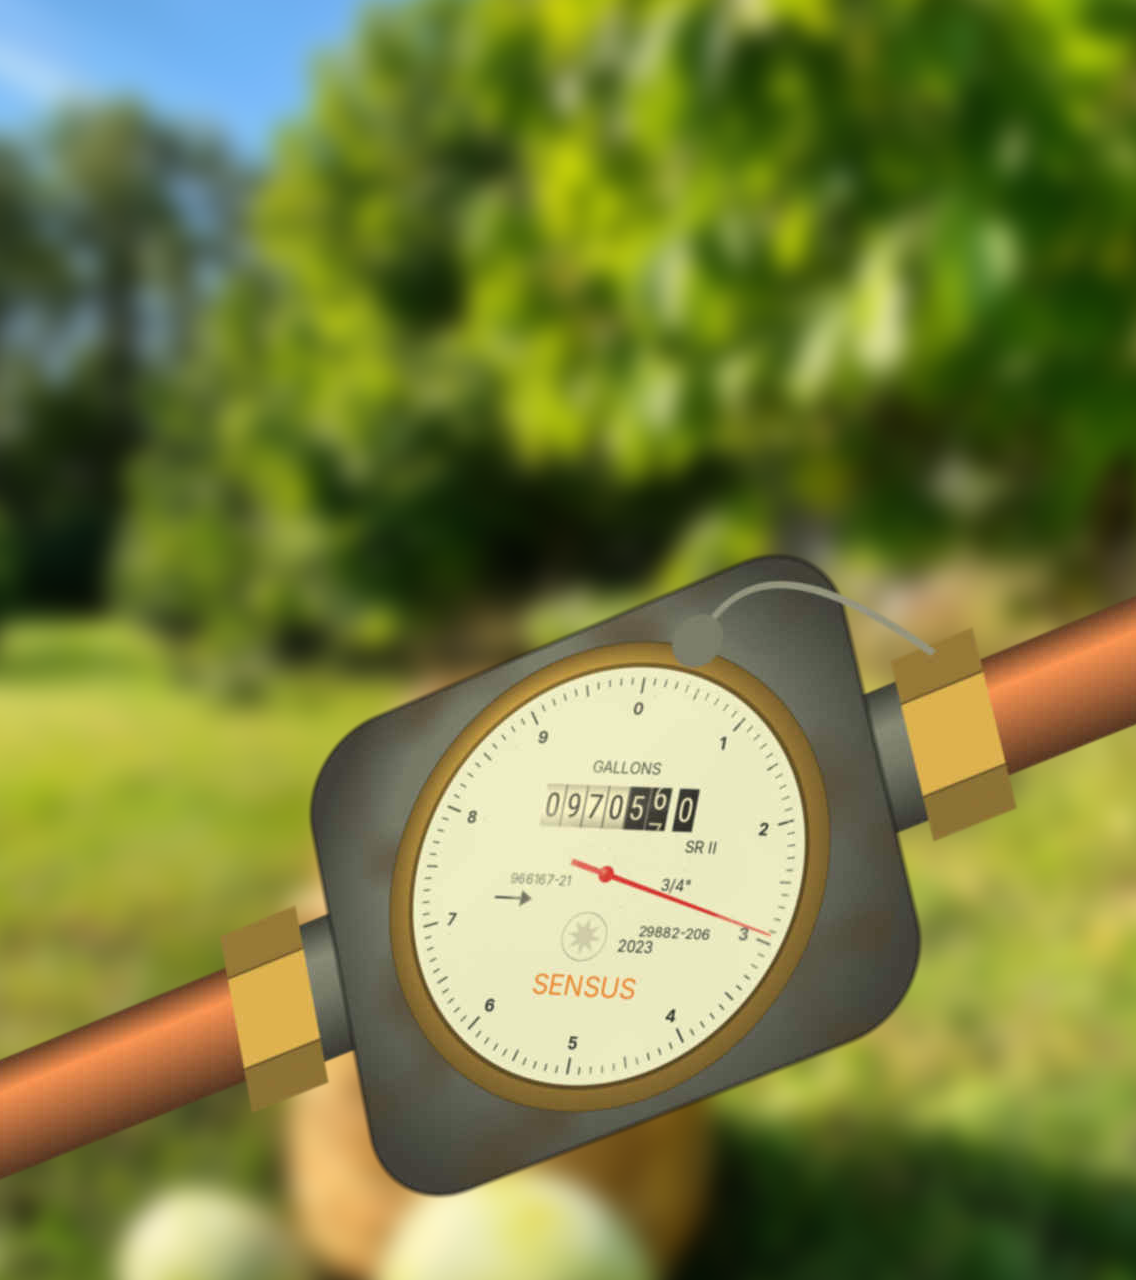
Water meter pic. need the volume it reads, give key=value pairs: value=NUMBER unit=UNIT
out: value=970562.9 unit=gal
